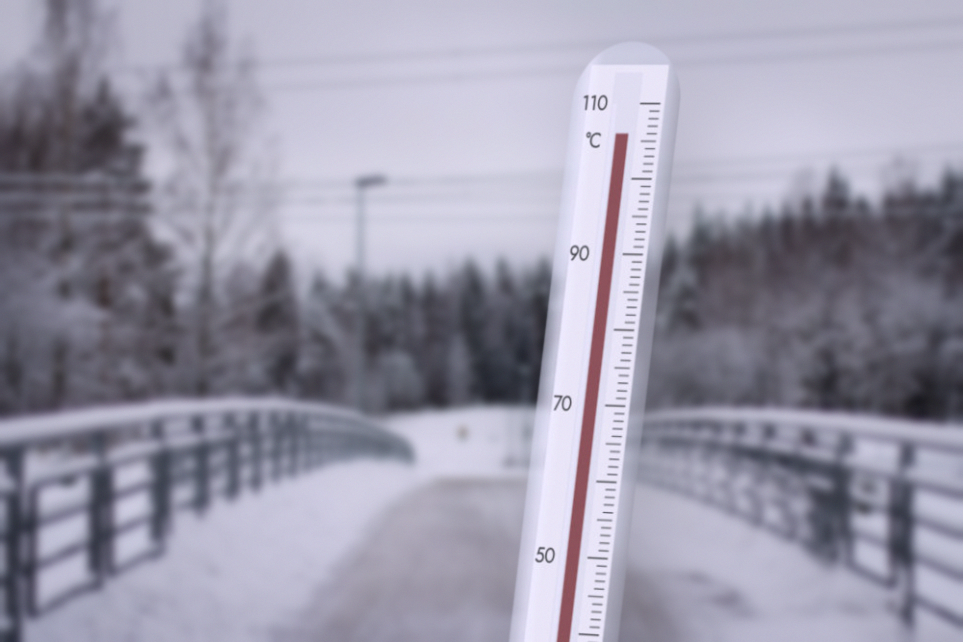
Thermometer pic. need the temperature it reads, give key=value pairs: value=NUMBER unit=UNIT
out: value=106 unit=°C
